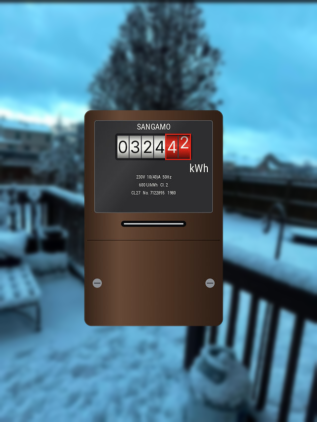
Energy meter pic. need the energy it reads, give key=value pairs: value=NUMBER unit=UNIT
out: value=324.42 unit=kWh
